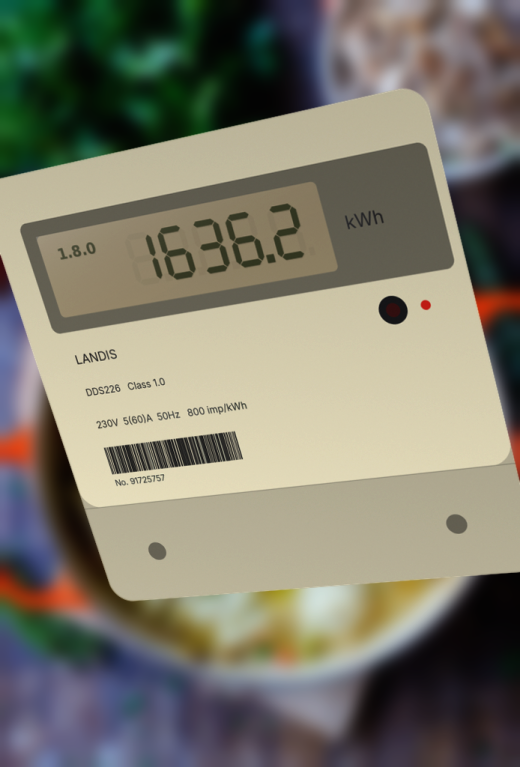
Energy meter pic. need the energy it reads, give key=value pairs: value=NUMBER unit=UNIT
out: value=1636.2 unit=kWh
